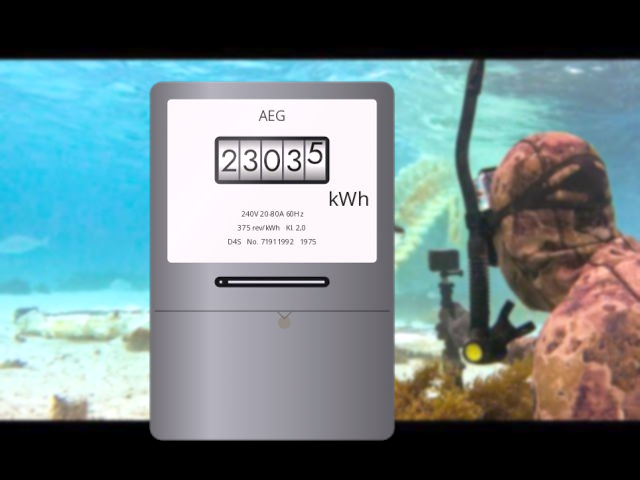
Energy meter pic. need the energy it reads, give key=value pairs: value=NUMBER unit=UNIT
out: value=23035 unit=kWh
